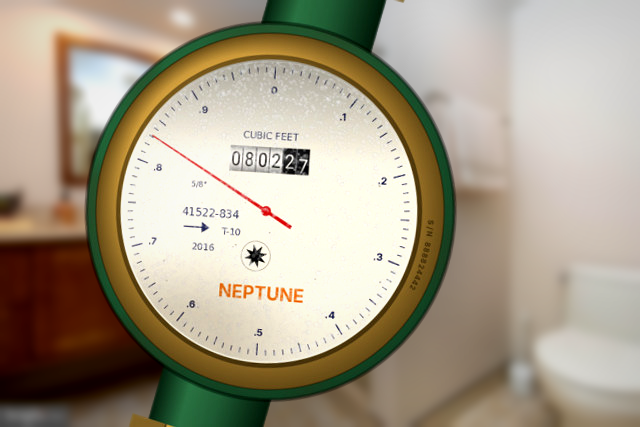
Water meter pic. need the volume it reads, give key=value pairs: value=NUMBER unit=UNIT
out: value=80226.83 unit=ft³
